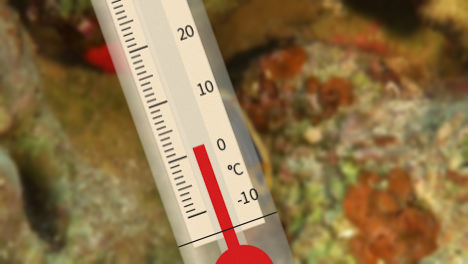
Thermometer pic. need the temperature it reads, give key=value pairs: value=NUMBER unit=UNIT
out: value=1 unit=°C
